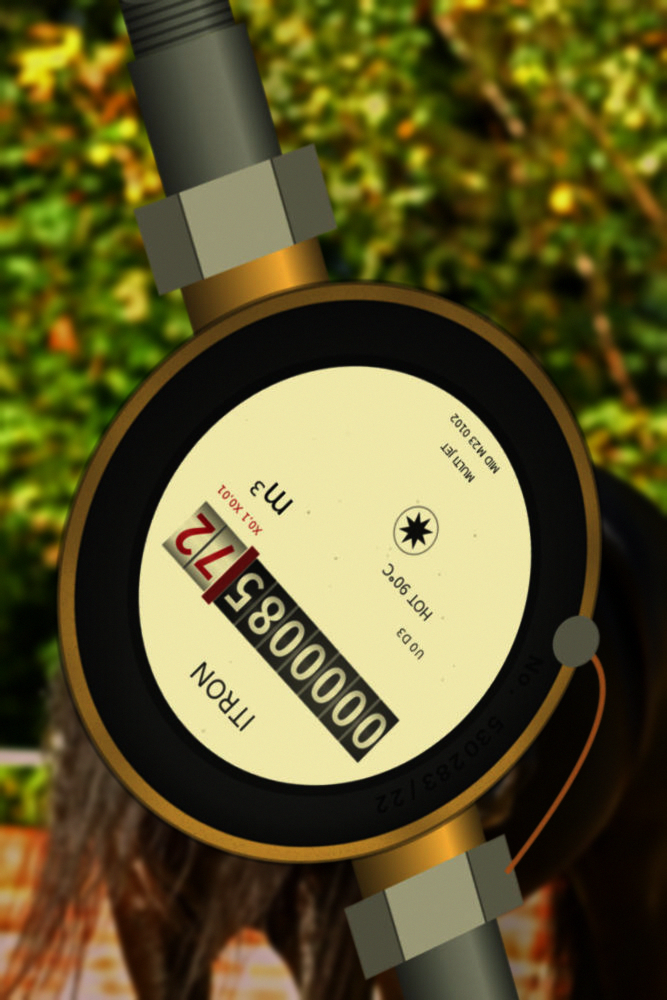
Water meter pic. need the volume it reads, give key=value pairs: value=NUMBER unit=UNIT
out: value=85.72 unit=m³
